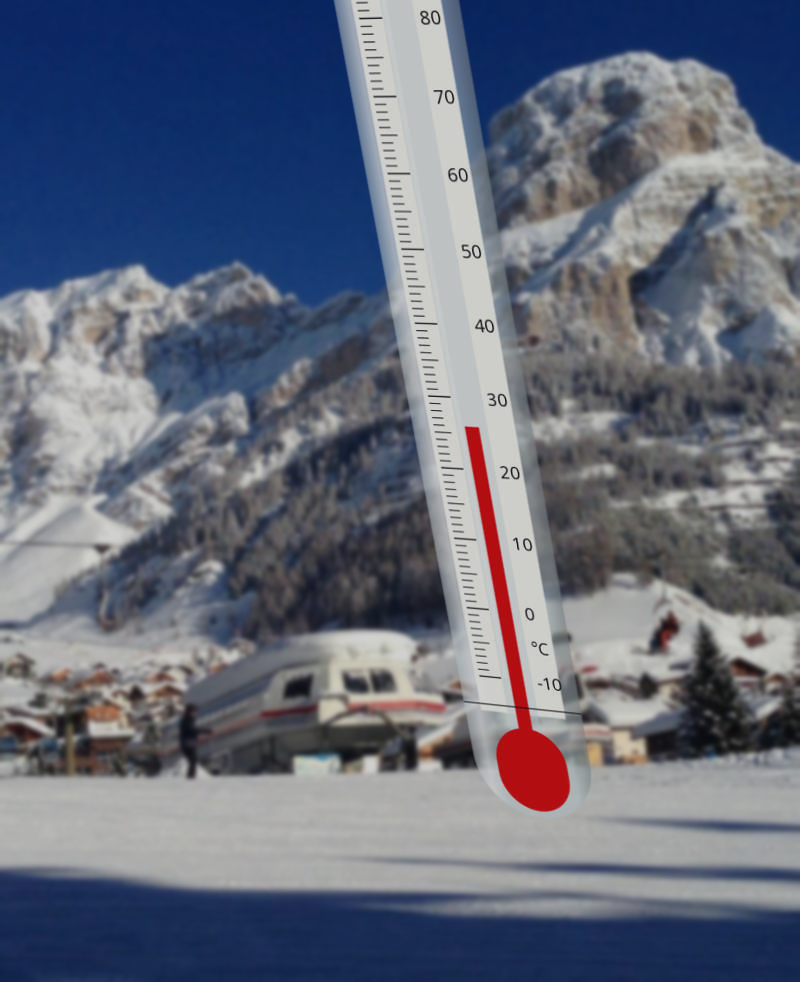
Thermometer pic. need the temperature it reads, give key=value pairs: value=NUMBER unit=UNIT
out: value=26 unit=°C
